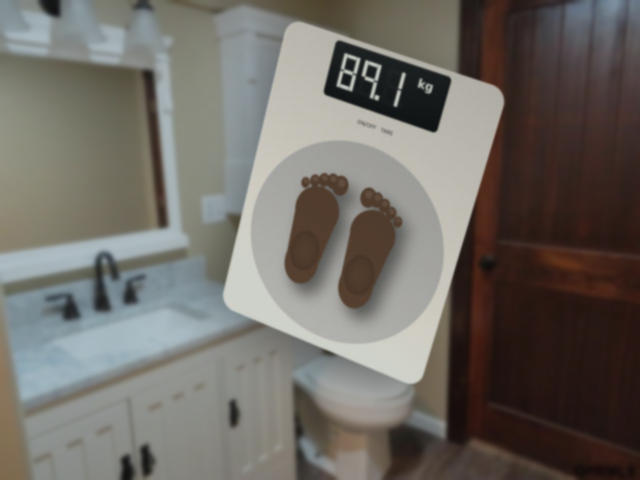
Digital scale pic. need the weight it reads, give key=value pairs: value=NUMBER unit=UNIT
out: value=89.1 unit=kg
